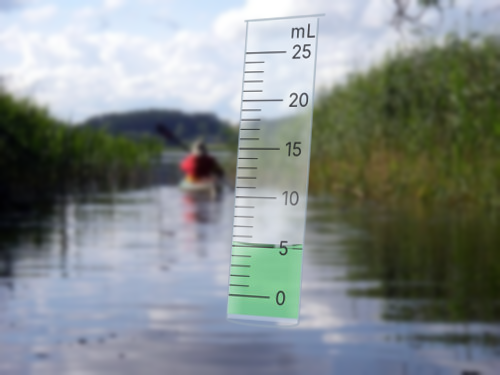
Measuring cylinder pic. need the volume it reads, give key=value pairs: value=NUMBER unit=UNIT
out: value=5 unit=mL
